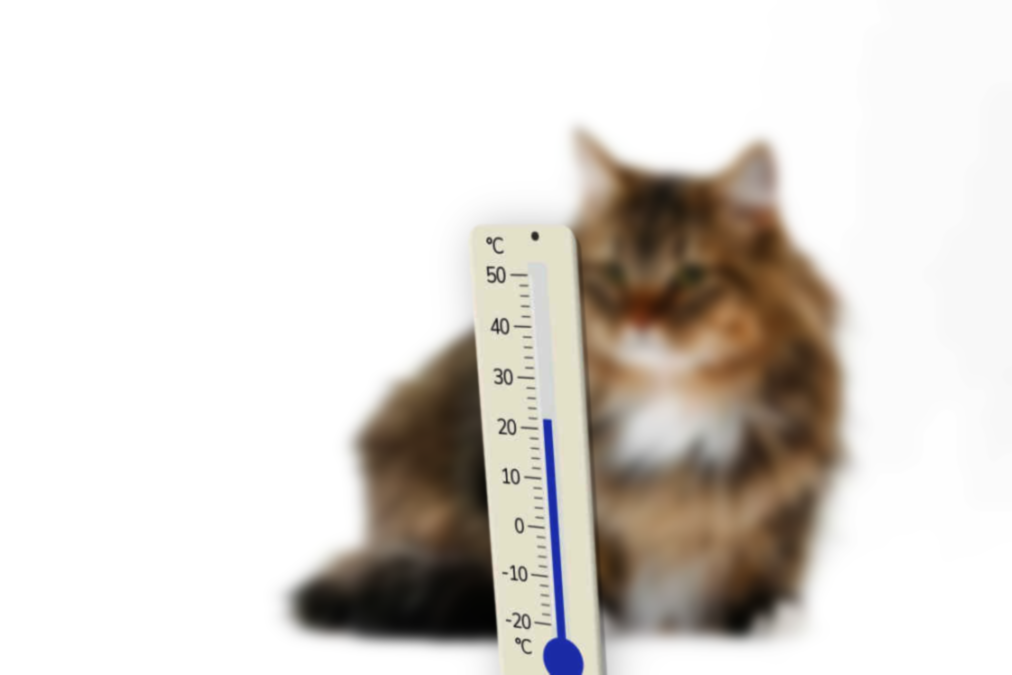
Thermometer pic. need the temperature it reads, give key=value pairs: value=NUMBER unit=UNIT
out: value=22 unit=°C
